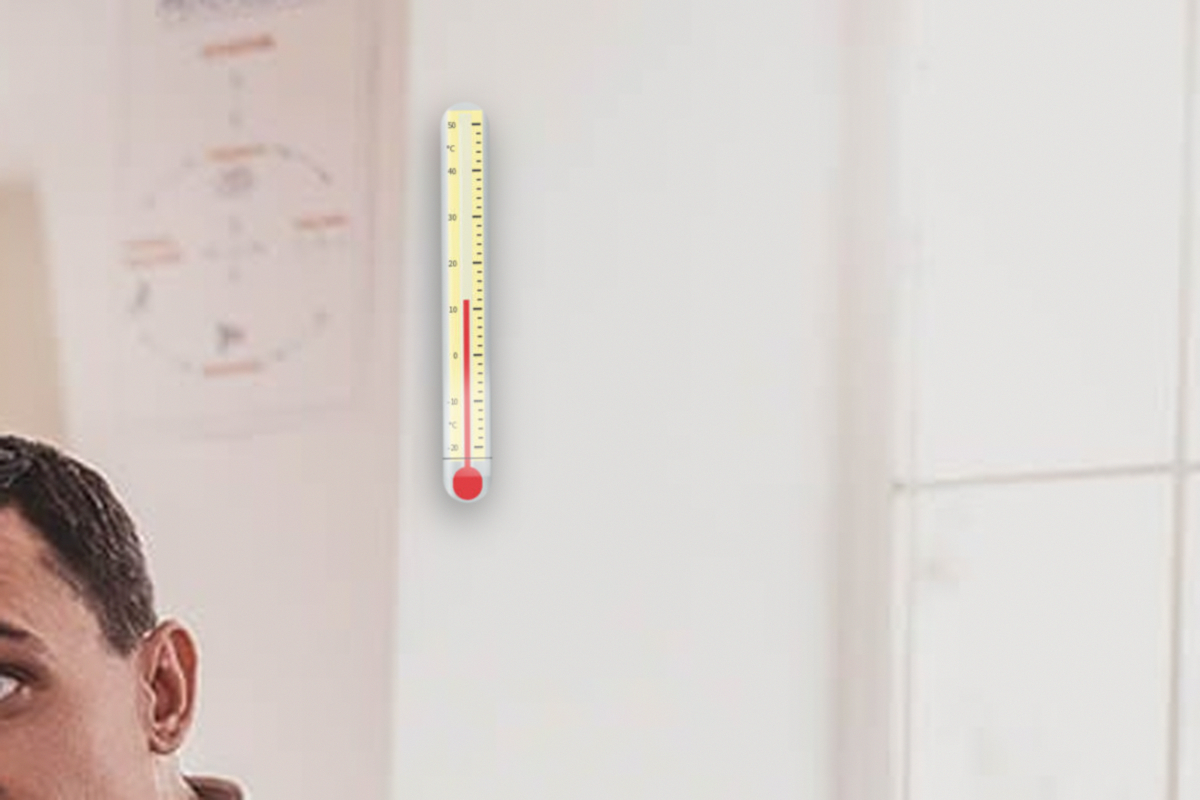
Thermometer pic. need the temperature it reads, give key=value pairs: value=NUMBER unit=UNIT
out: value=12 unit=°C
